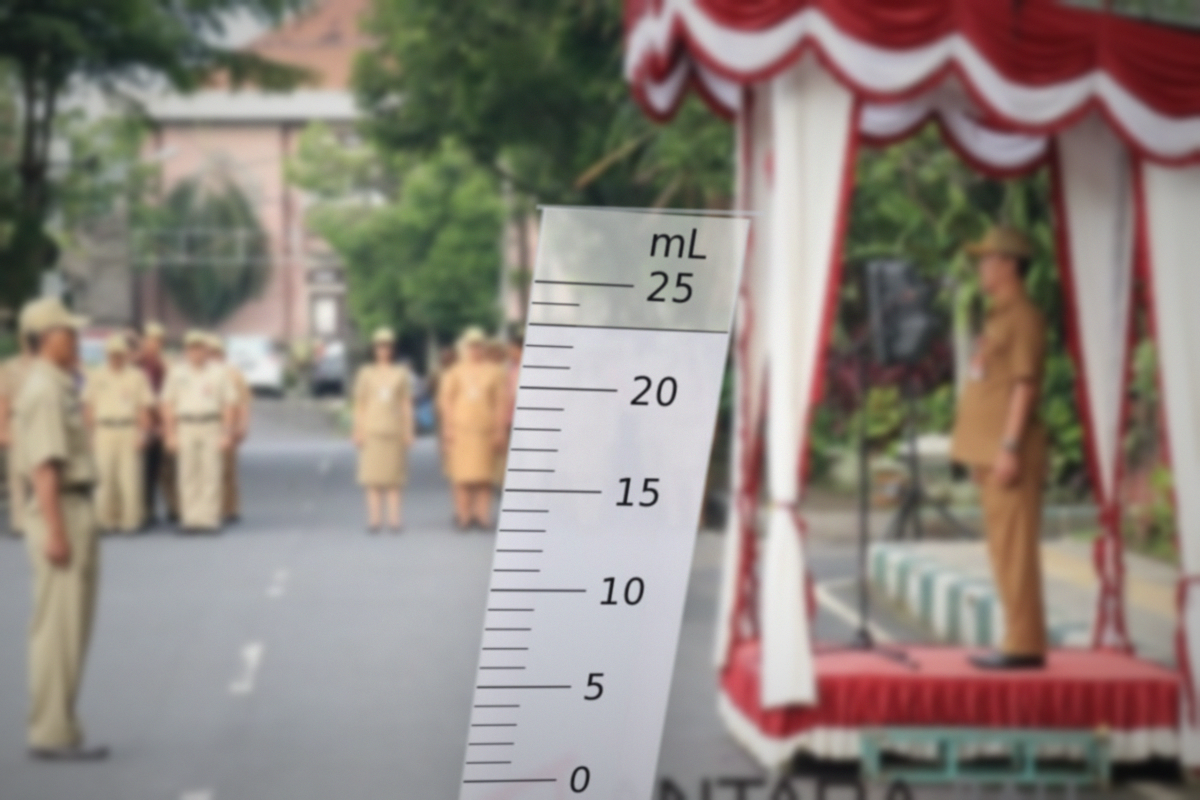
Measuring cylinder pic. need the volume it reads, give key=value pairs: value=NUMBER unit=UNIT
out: value=23 unit=mL
